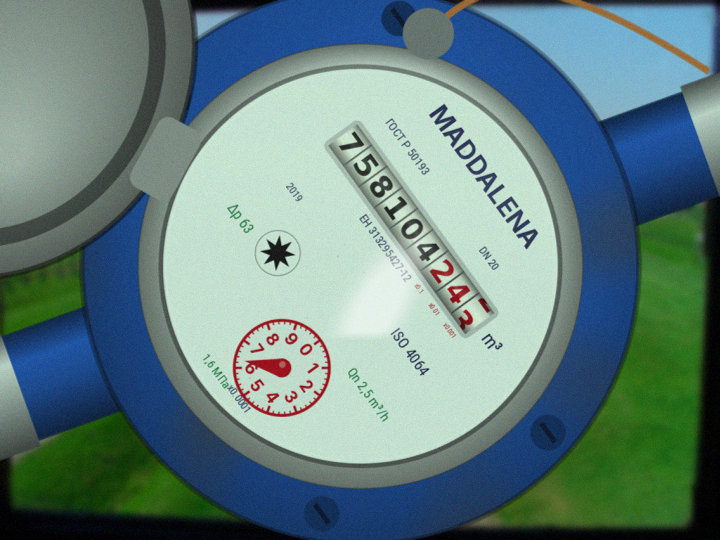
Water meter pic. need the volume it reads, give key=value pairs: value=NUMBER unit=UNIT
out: value=758104.2426 unit=m³
